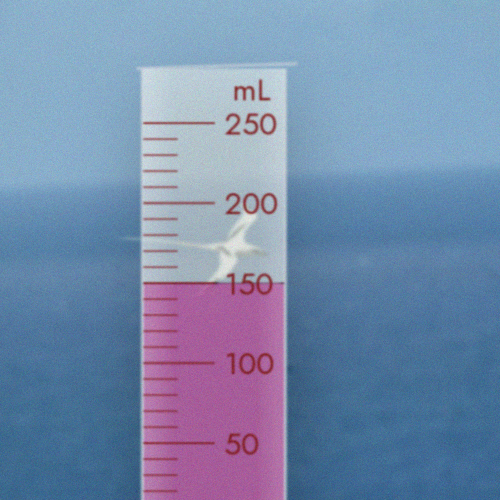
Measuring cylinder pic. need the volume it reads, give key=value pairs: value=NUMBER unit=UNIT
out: value=150 unit=mL
